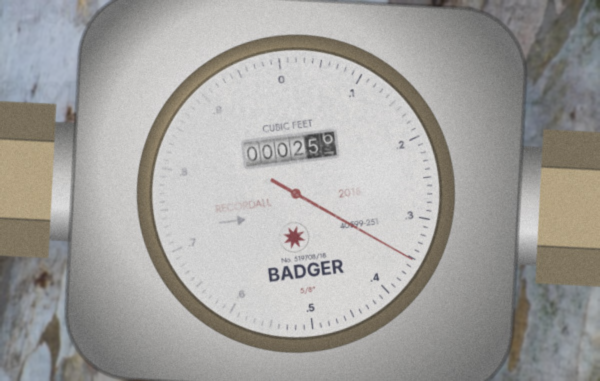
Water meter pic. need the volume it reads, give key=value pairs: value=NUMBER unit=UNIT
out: value=256.35 unit=ft³
